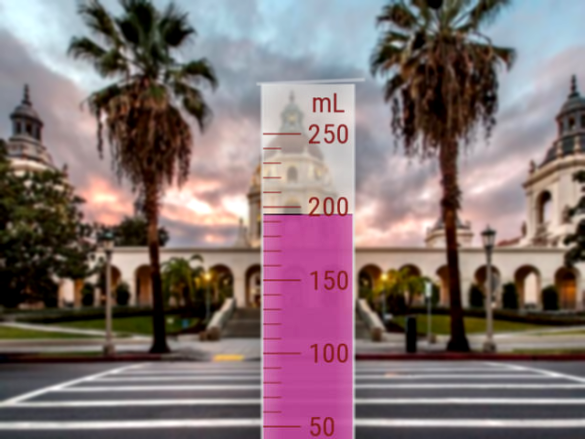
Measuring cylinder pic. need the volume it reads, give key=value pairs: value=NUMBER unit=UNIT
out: value=195 unit=mL
